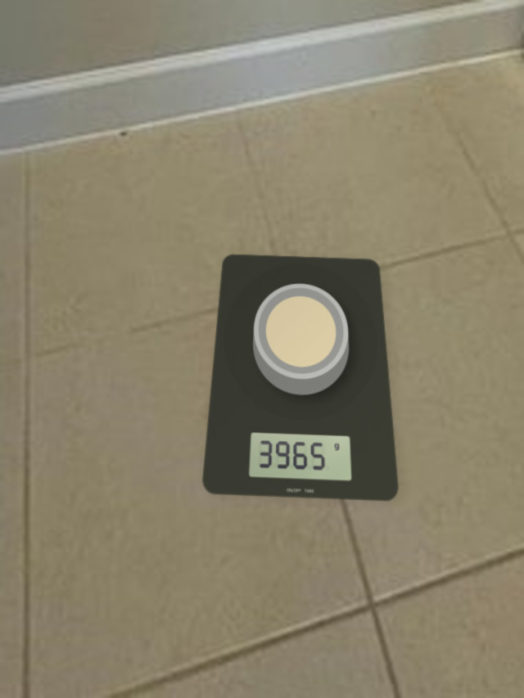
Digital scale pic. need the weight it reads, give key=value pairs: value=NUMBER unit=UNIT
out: value=3965 unit=g
